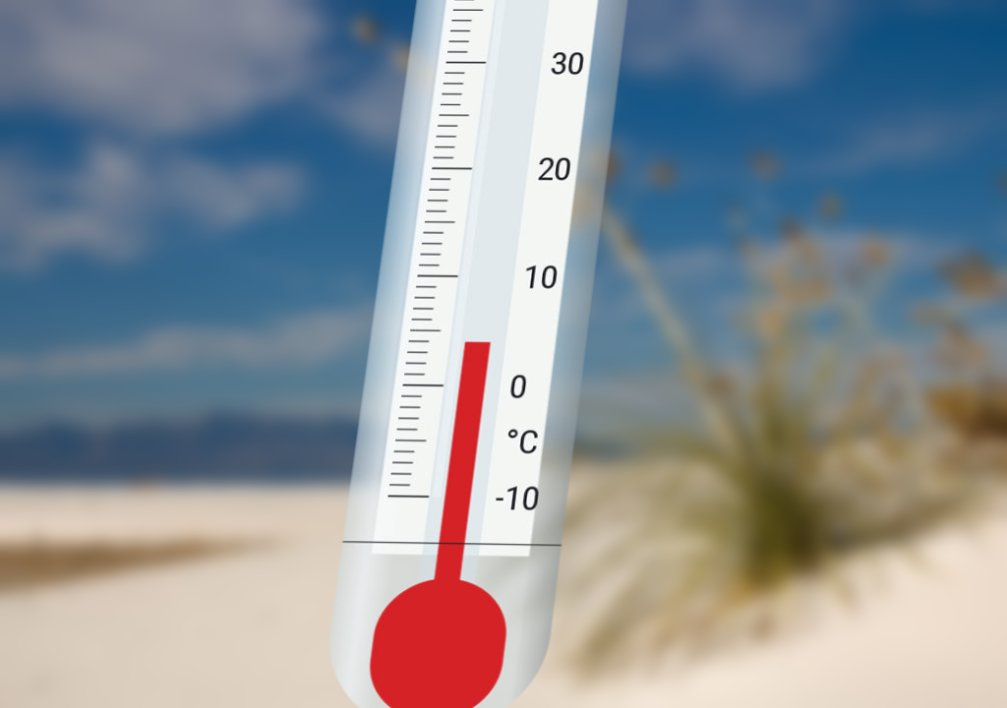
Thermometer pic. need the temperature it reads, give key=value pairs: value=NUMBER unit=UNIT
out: value=4 unit=°C
